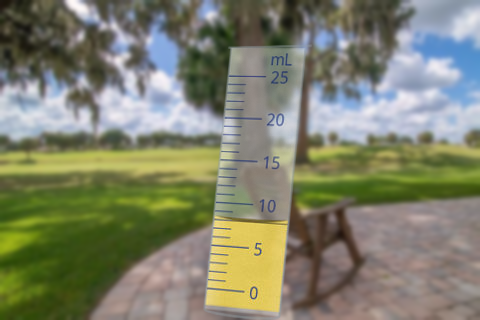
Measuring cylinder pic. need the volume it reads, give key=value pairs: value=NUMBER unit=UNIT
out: value=8 unit=mL
